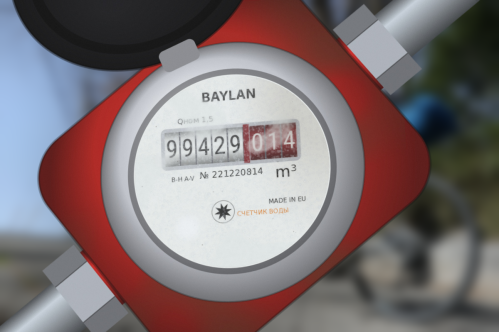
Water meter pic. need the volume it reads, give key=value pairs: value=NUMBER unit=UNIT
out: value=99429.014 unit=m³
